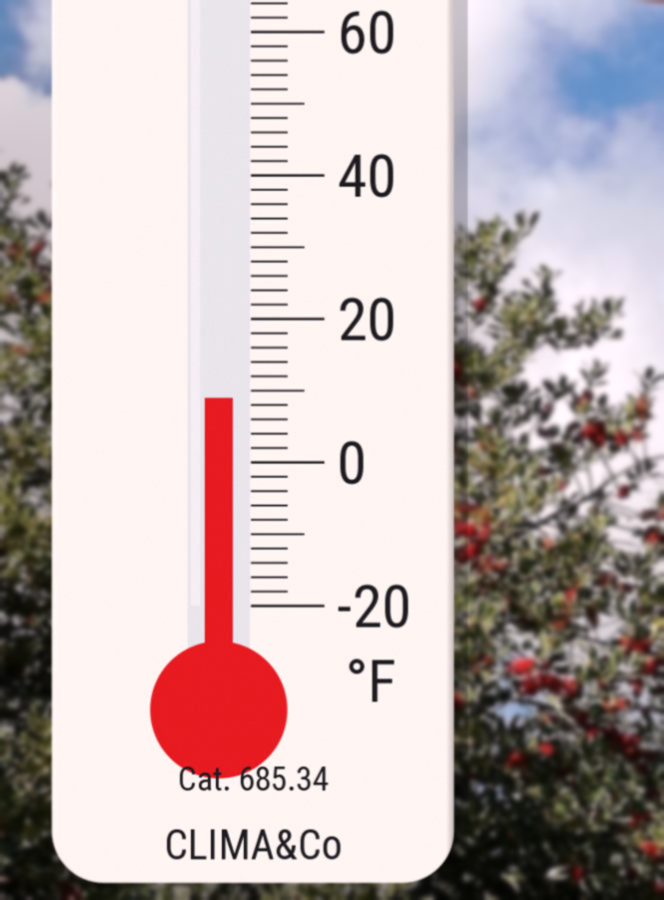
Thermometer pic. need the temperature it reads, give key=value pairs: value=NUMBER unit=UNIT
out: value=9 unit=°F
